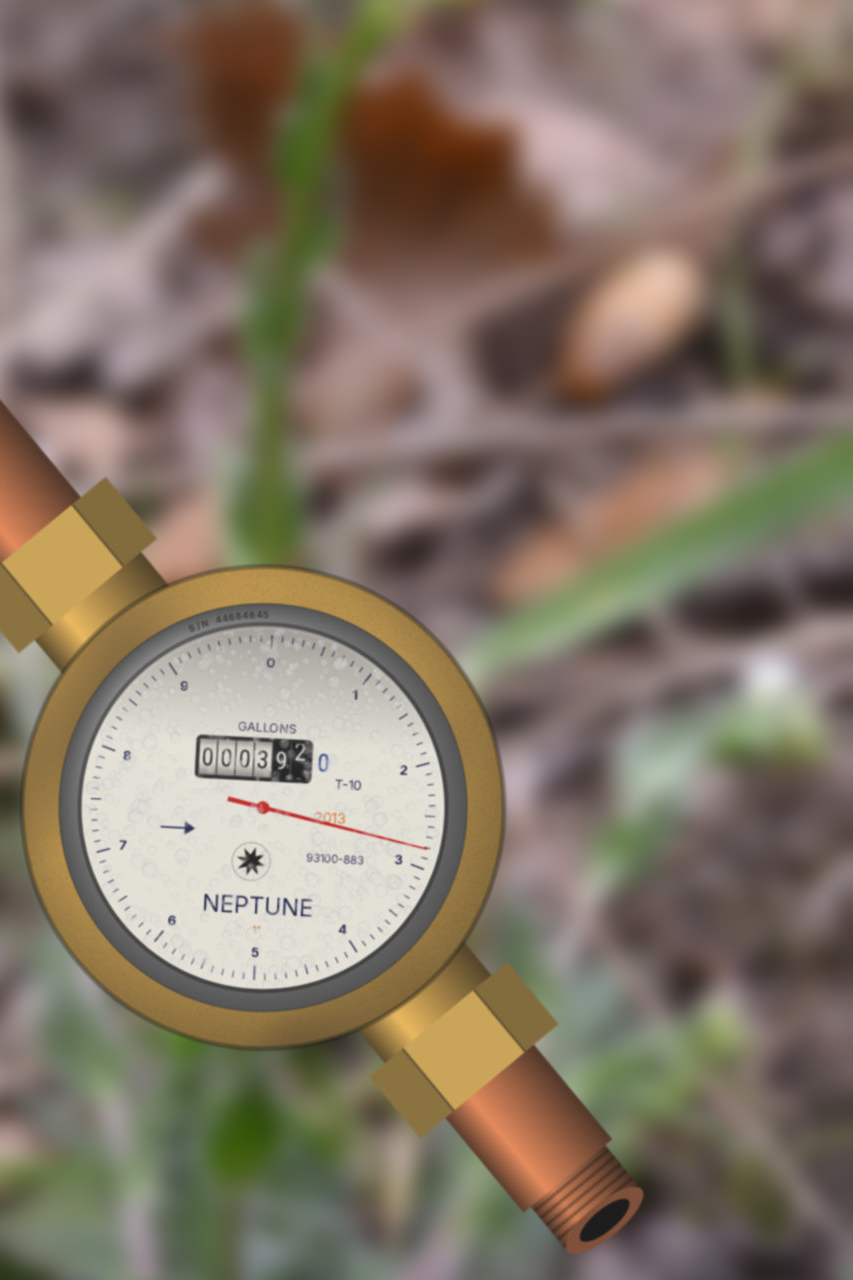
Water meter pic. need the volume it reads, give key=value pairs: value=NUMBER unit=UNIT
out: value=3922.8 unit=gal
